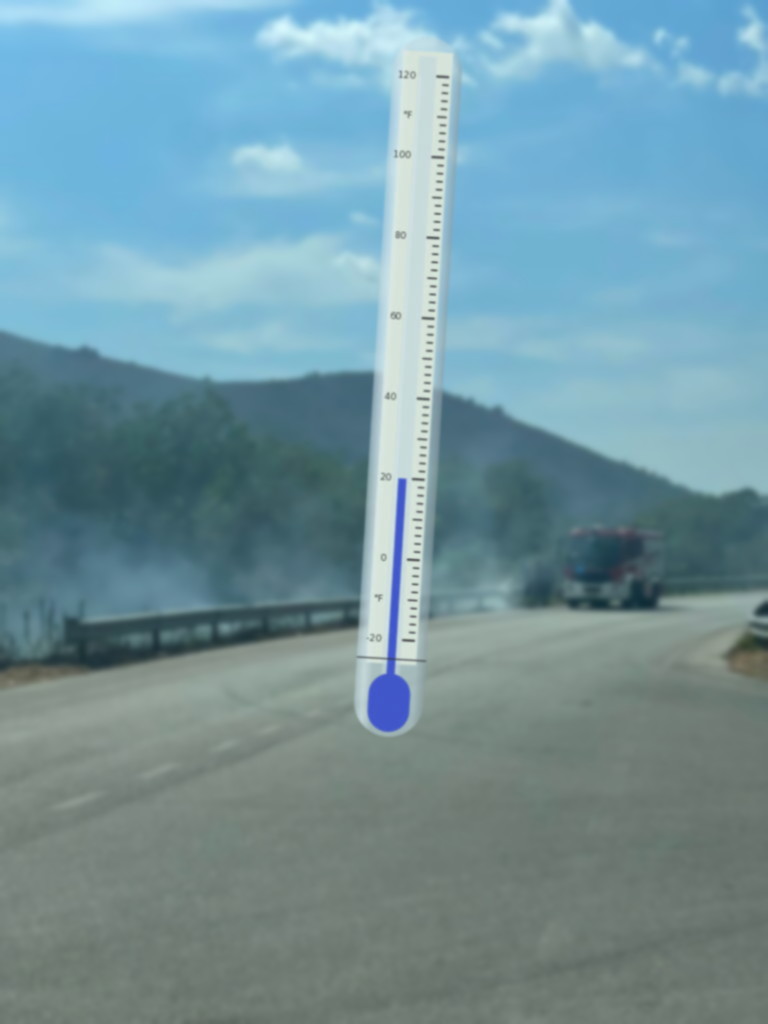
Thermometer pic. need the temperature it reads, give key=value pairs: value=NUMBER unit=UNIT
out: value=20 unit=°F
